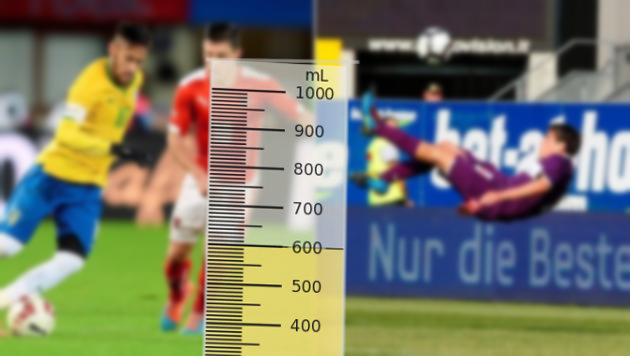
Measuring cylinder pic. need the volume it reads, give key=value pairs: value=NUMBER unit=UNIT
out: value=600 unit=mL
